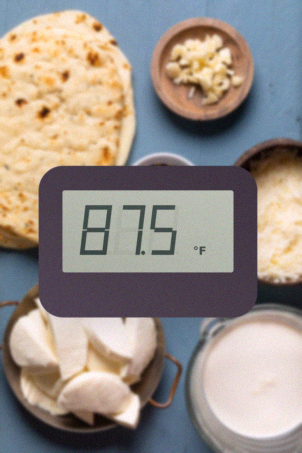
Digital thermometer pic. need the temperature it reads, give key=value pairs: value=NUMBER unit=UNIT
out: value=87.5 unit=°F
